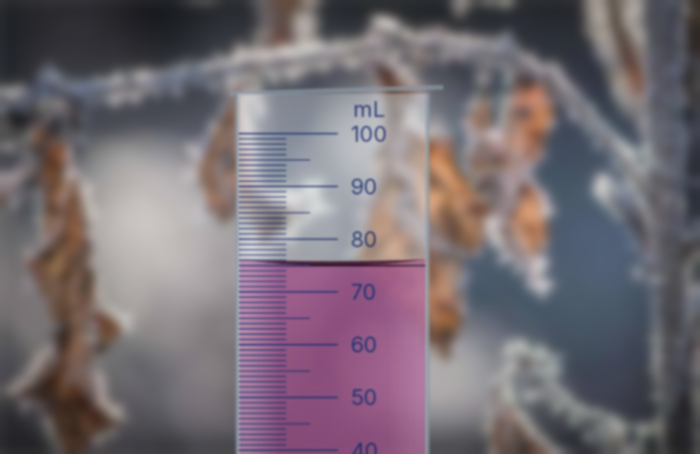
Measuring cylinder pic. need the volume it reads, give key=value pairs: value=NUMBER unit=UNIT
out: value=75 unit=mL
